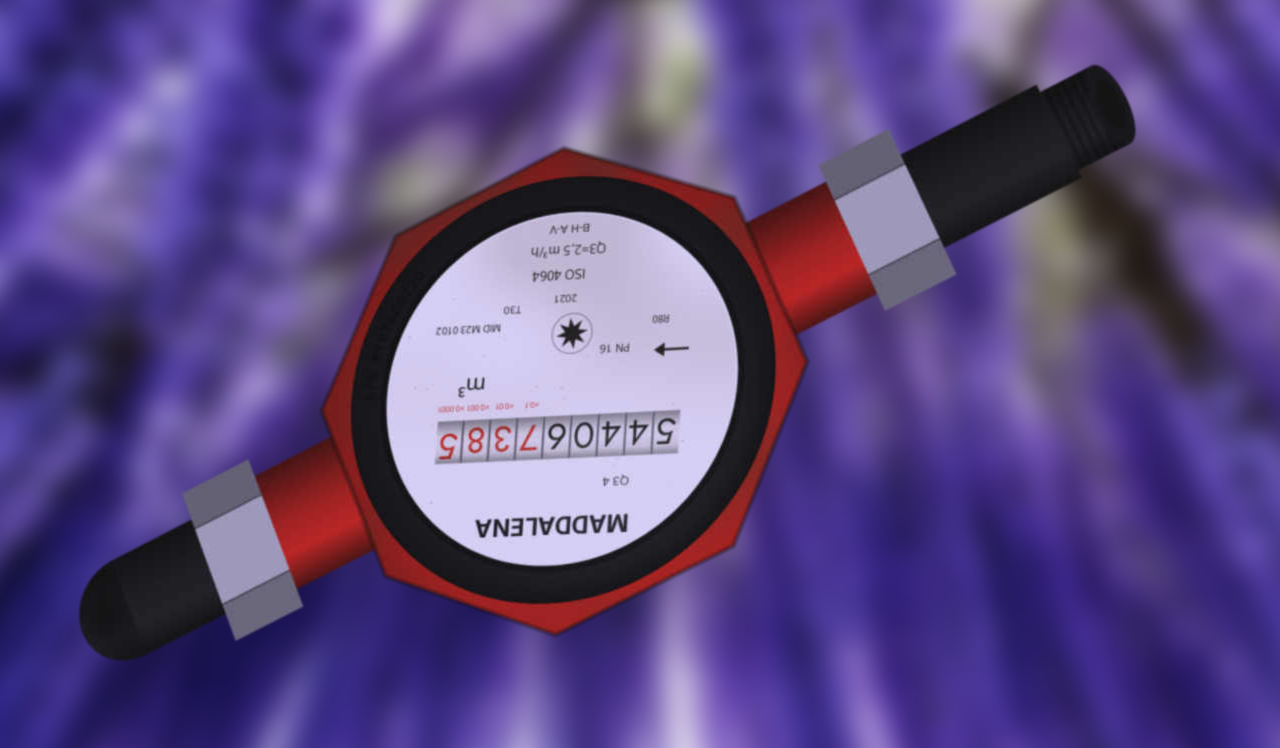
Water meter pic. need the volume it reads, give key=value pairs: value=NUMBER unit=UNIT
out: value=54406.7385 unit=m³
